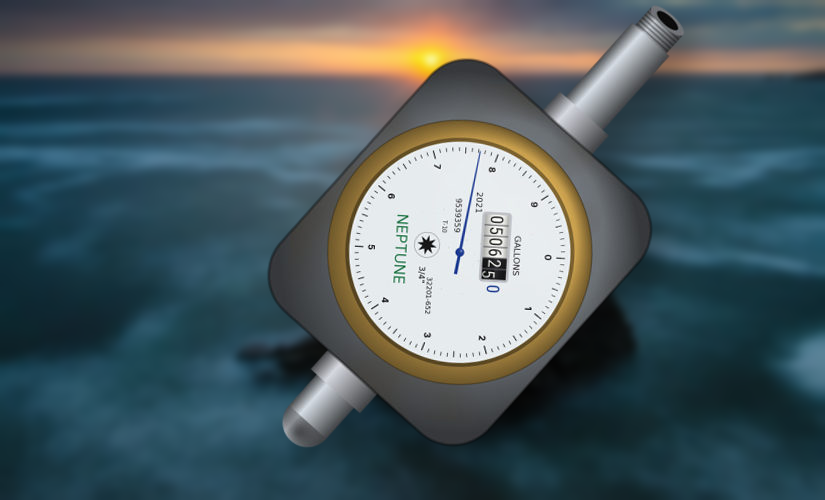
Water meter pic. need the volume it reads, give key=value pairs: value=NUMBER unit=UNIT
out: value=506247.7 unit=gal
